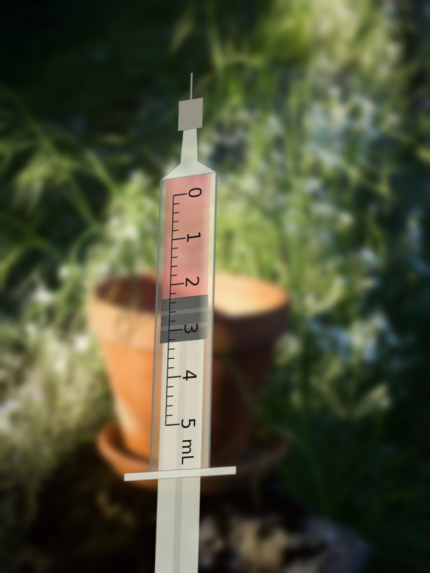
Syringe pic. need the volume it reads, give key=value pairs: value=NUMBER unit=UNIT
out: value=2.3 unit=mL
